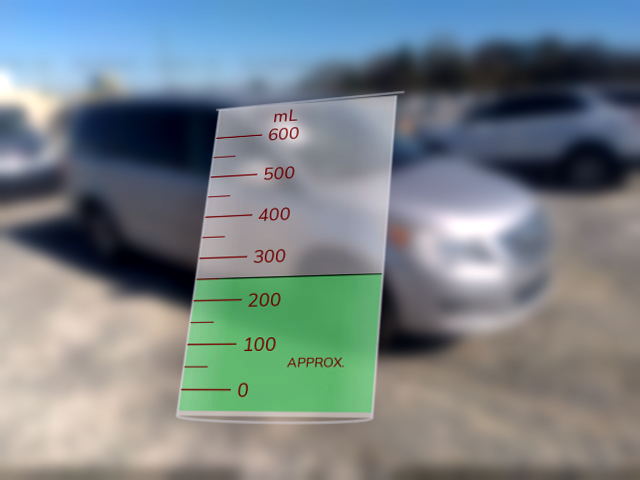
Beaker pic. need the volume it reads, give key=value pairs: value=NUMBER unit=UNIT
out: value=250 unit=mL
